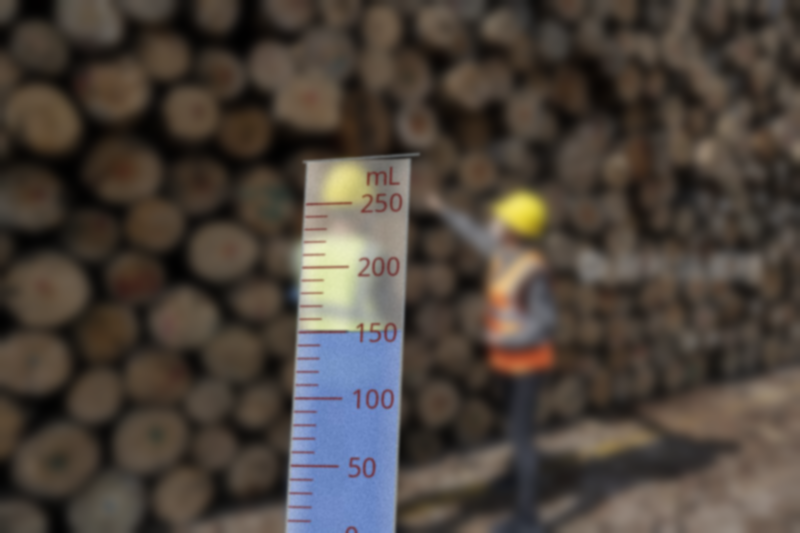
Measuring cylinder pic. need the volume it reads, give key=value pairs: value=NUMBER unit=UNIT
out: value=150 unit=mL
